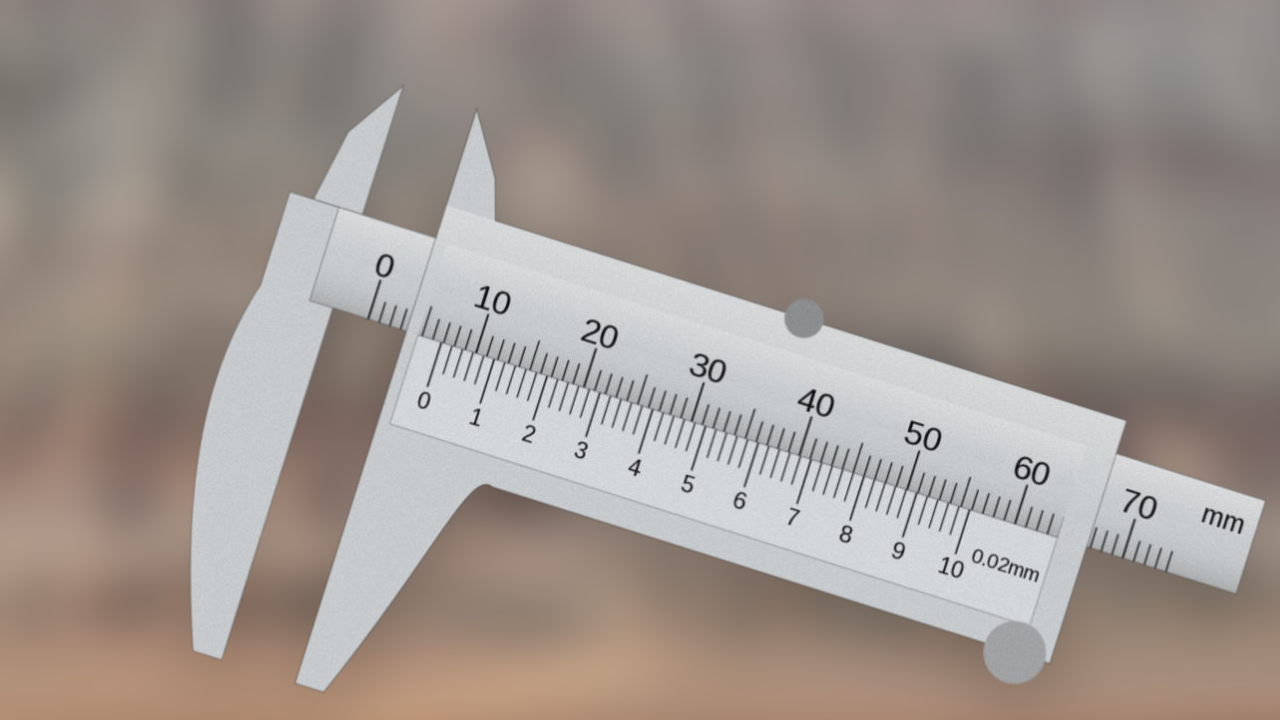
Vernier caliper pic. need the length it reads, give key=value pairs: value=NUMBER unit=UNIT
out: value=6.8 unit=mm
